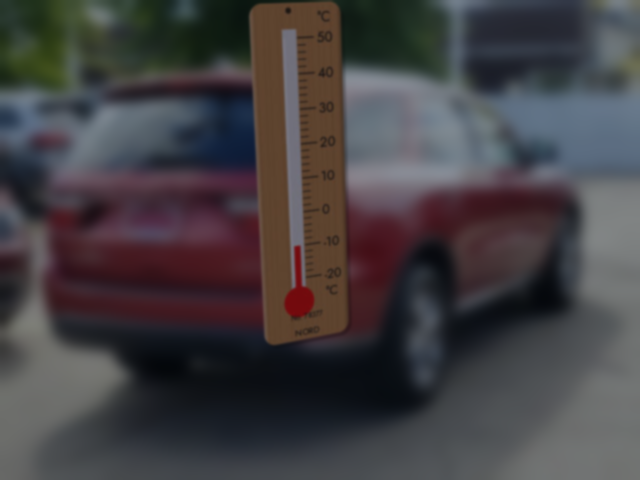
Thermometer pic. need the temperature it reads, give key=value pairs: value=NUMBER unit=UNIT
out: value=-10 unit=°C
